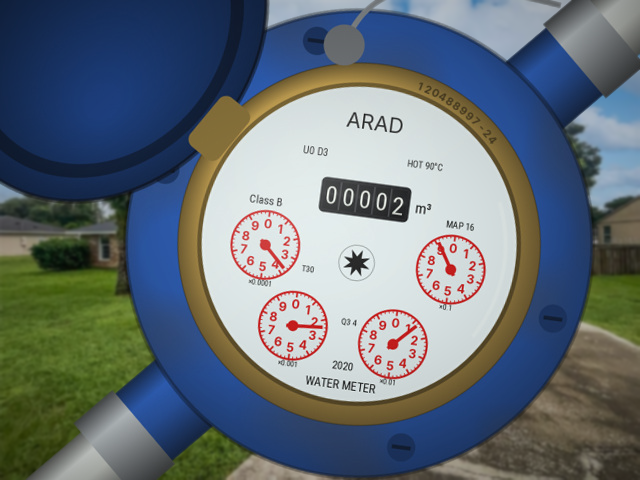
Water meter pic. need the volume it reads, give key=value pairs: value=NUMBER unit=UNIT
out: value=1.9123 unit=m³
